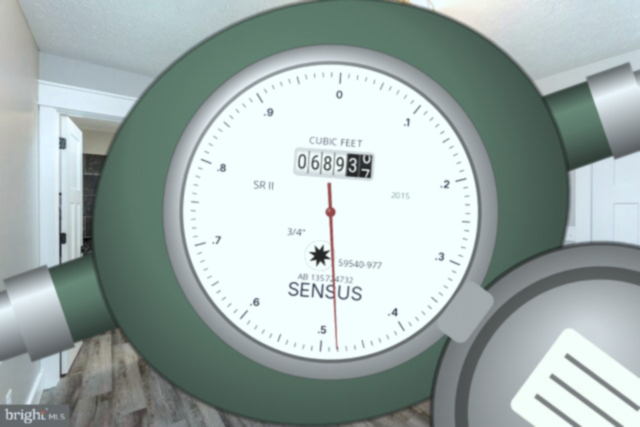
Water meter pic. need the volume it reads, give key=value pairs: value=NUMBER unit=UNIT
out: value=68936.48 unit=ft³
